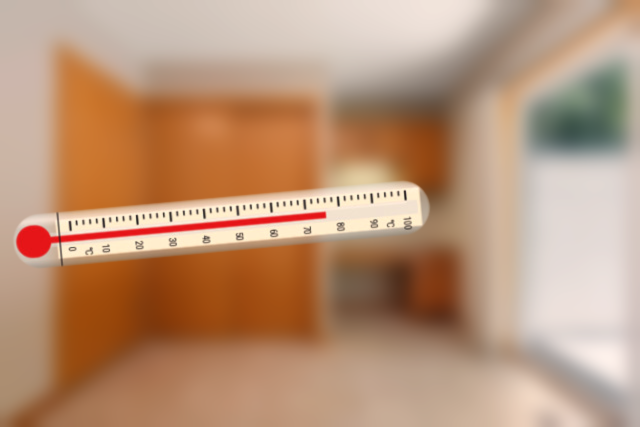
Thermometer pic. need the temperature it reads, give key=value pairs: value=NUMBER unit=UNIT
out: value=76 unit=°C
